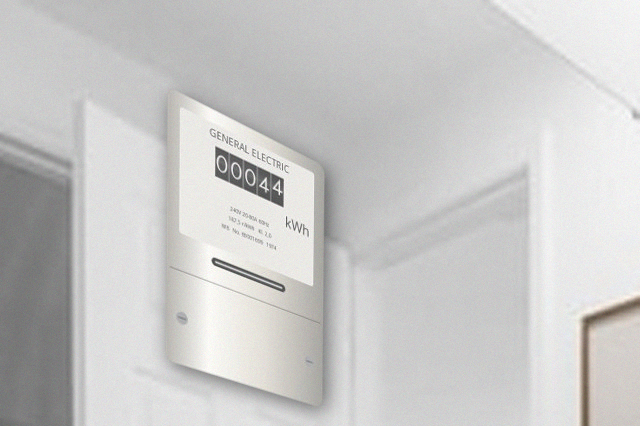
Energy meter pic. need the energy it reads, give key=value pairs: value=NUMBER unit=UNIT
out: value=44 unit=kWh
